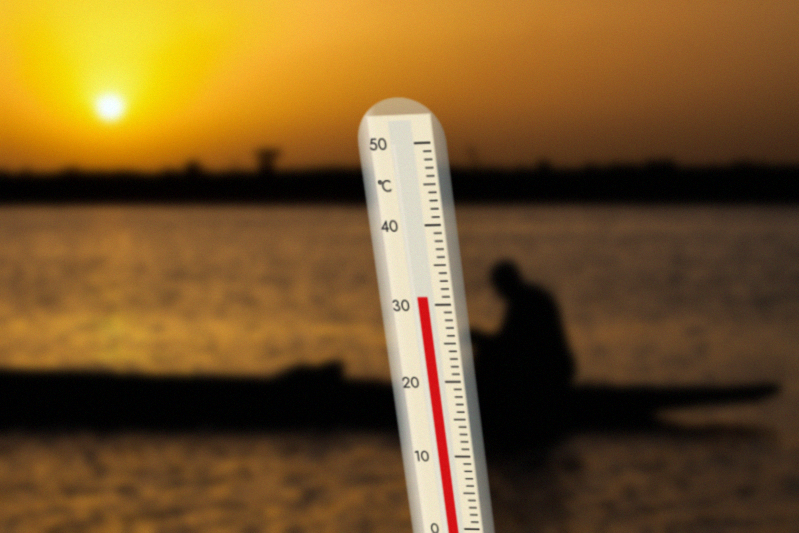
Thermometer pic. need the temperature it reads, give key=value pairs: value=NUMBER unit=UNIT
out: value=31 unit=°C
